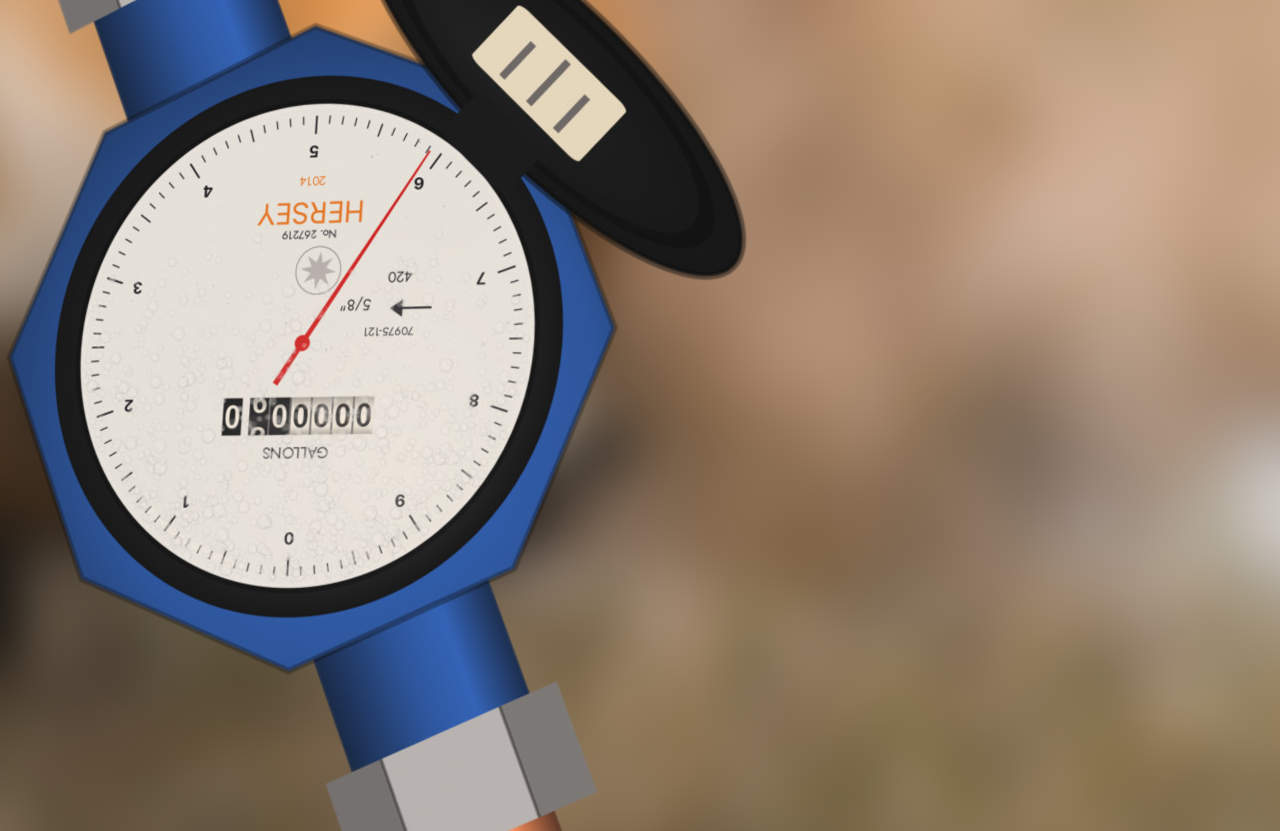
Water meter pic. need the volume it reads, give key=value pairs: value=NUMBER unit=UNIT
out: value=85.9 unit=gal
